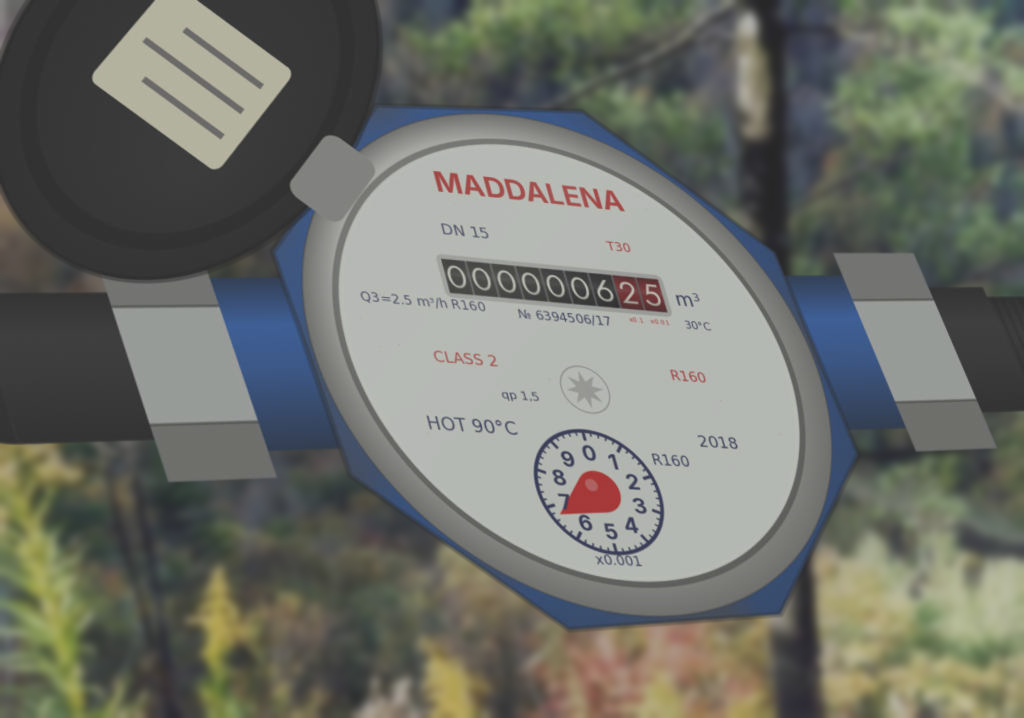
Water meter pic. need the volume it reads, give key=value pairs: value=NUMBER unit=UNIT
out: value=6.256 unit=m³
